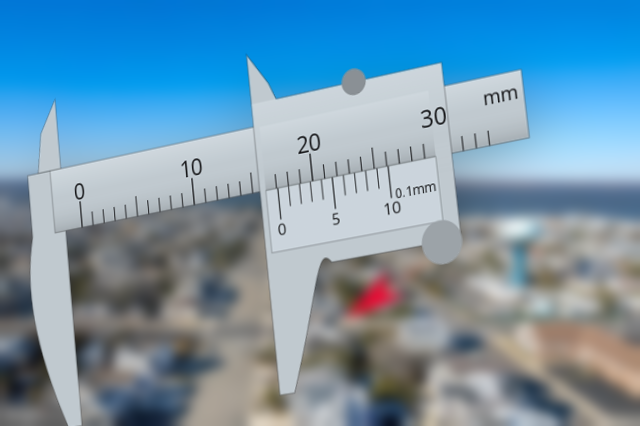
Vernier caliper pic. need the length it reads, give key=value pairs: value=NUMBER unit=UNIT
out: value=17.1 unit=mm
